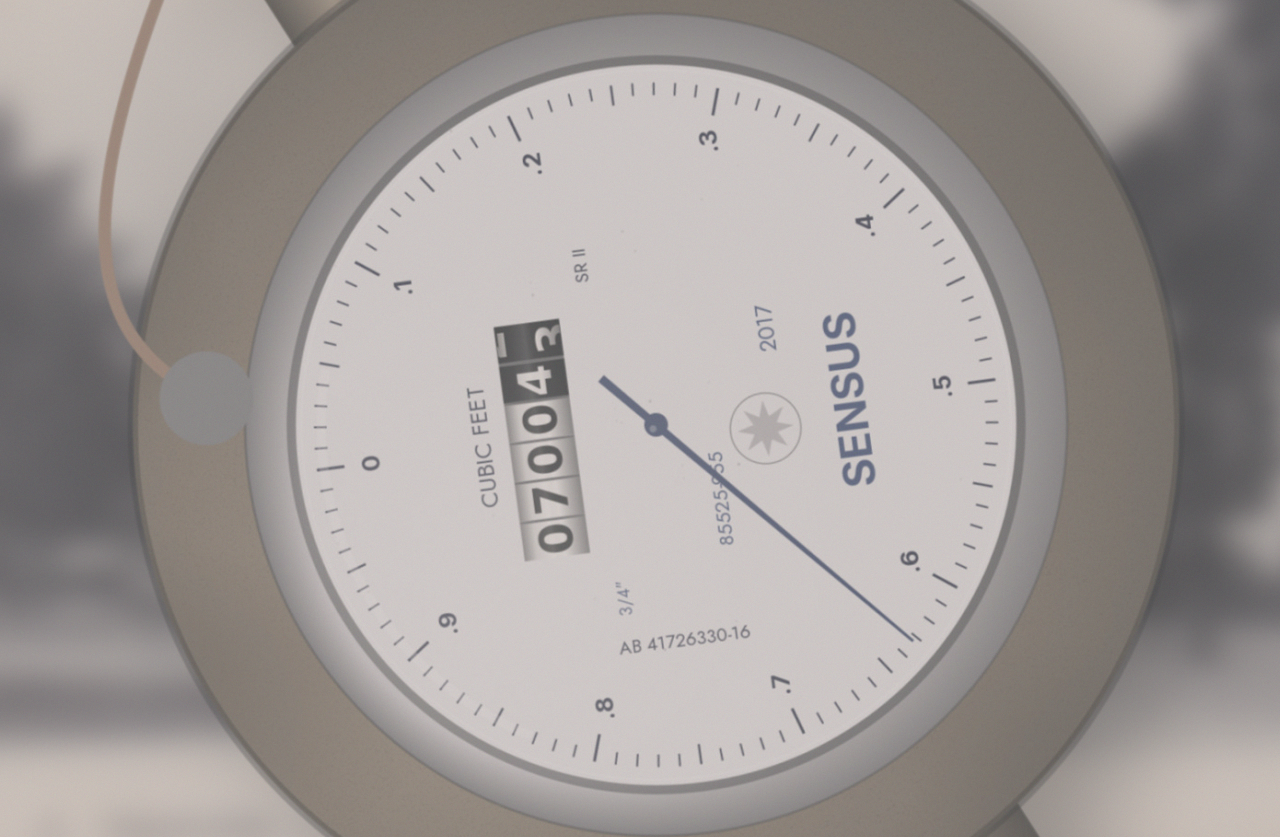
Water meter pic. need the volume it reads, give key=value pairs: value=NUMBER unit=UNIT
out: value=70042.63 unit=ft³
